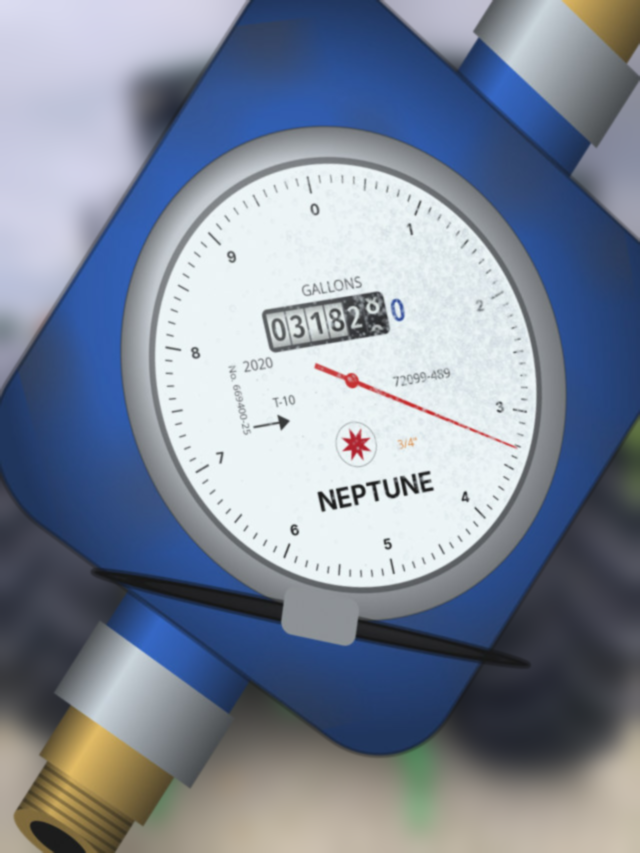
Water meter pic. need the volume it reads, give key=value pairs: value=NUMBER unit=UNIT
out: value=318283.3 unit=gal
